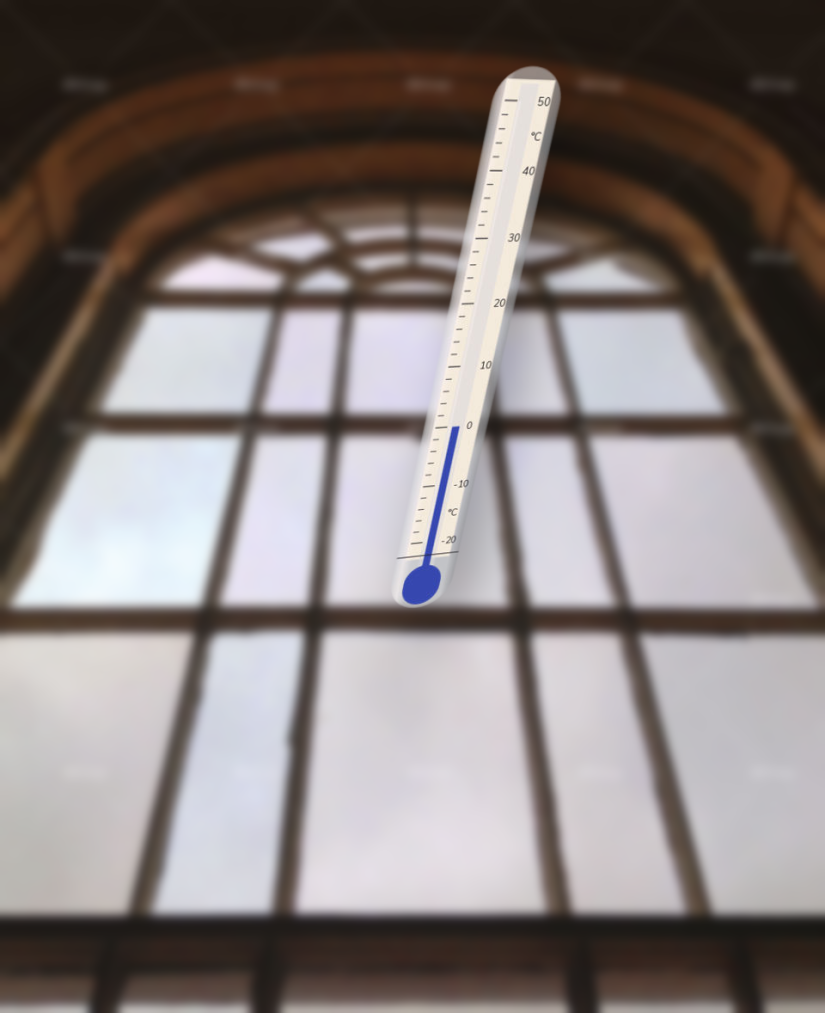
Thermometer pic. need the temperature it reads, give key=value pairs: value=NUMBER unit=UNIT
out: value=0 unit=°C
